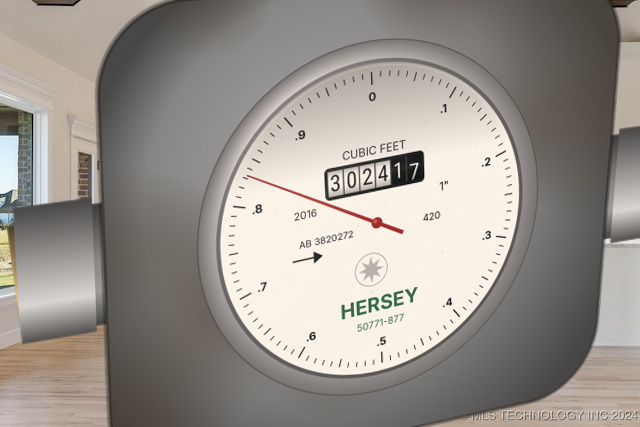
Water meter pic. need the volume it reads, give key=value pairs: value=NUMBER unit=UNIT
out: value=302416.83 unit=ft³
